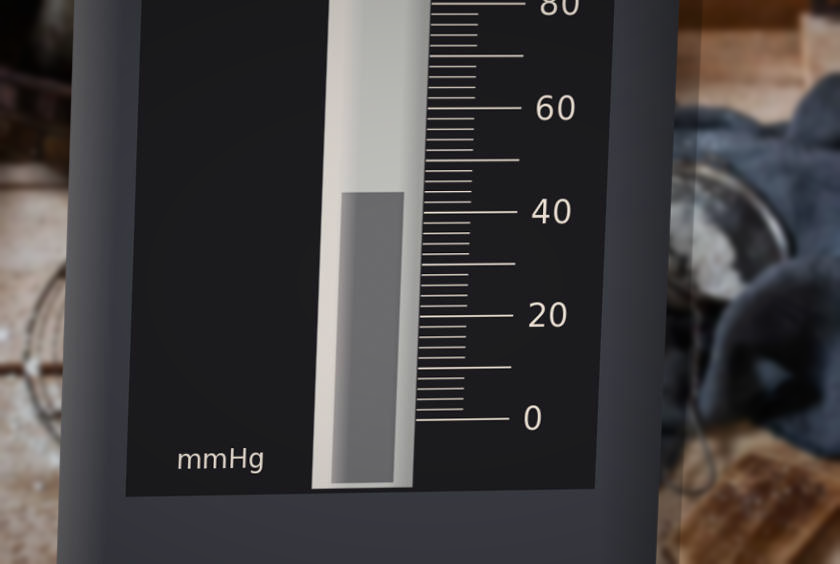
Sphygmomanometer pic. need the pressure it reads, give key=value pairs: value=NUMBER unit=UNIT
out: value=44 unit=mmHg
